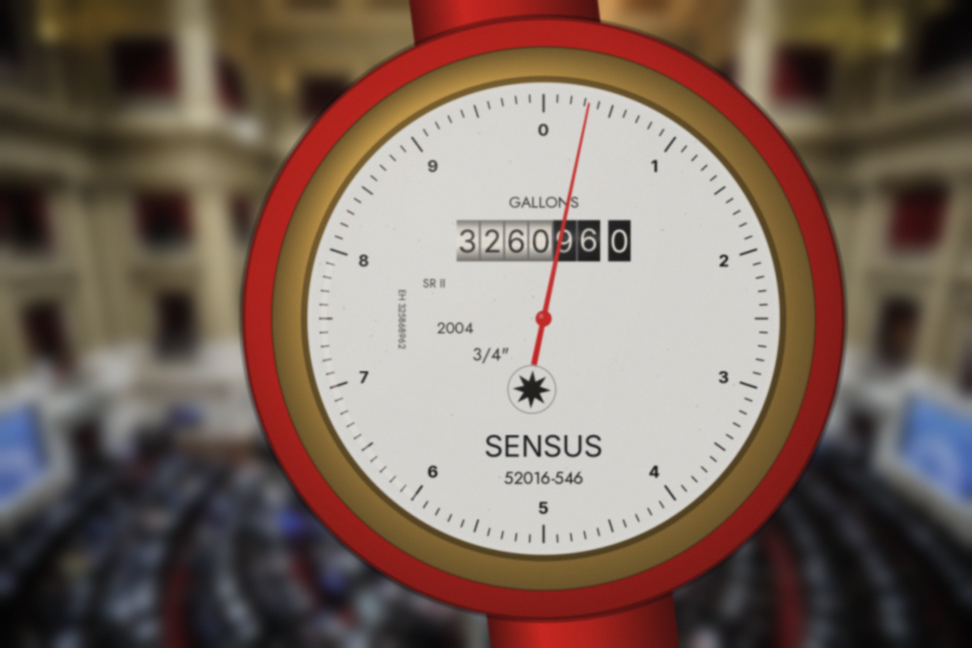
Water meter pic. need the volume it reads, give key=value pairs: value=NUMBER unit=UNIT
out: value=3260960.3 unit=gal
